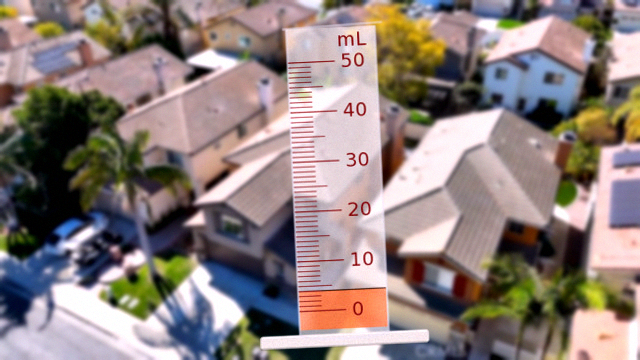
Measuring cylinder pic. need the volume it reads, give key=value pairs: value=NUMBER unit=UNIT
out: value=4 unit=mL
